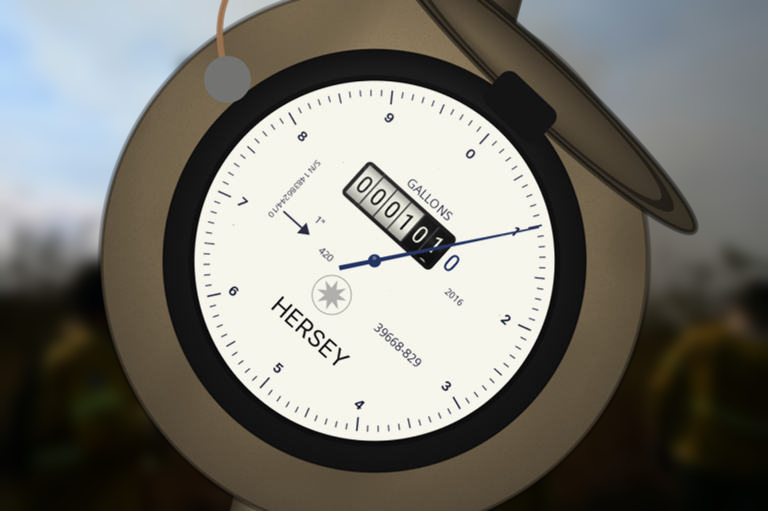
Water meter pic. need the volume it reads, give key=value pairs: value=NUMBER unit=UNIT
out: value=1011.0 unit=gal
